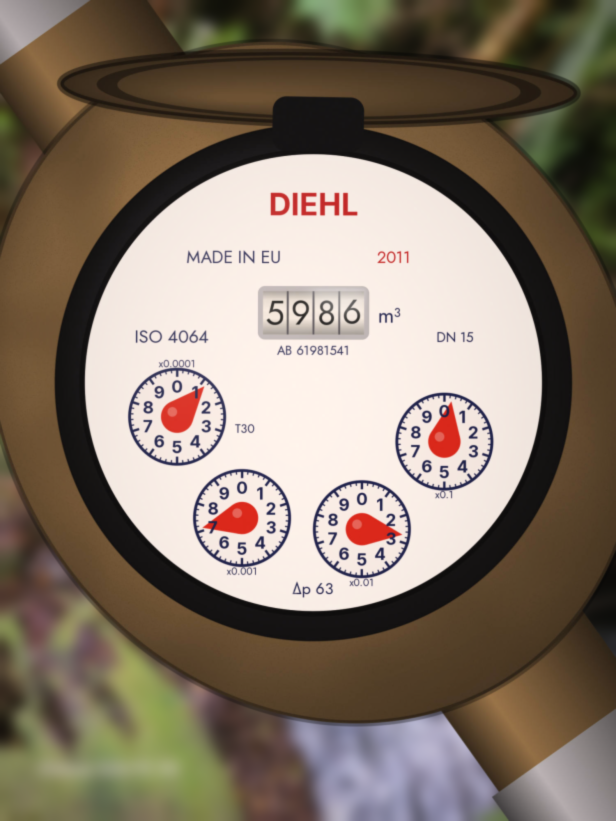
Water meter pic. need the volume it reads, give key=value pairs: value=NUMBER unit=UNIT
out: value=5986.0271 unit=m³
